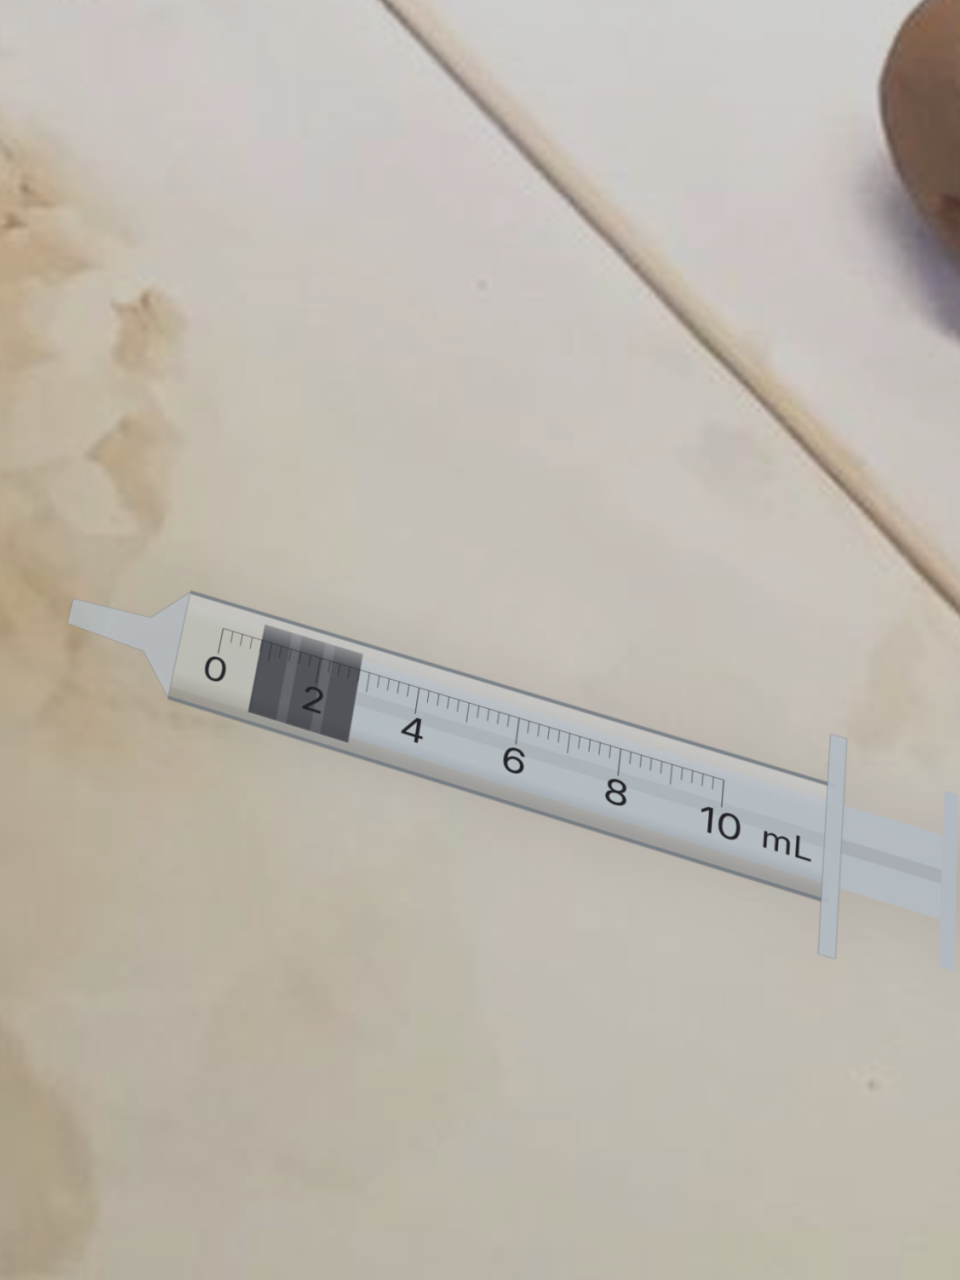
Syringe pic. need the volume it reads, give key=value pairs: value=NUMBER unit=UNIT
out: value=0.8 unit=mL
